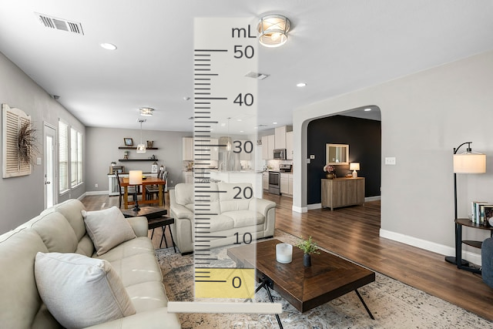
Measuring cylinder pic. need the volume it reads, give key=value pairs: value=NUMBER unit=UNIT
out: value=3 unit=mL
